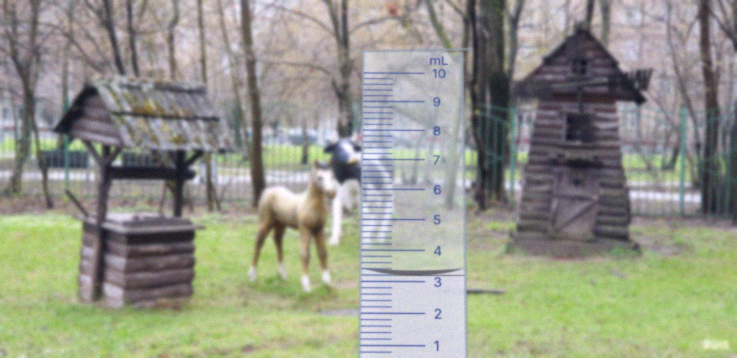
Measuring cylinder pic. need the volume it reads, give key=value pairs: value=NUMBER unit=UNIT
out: value=3.2 unit=mL
